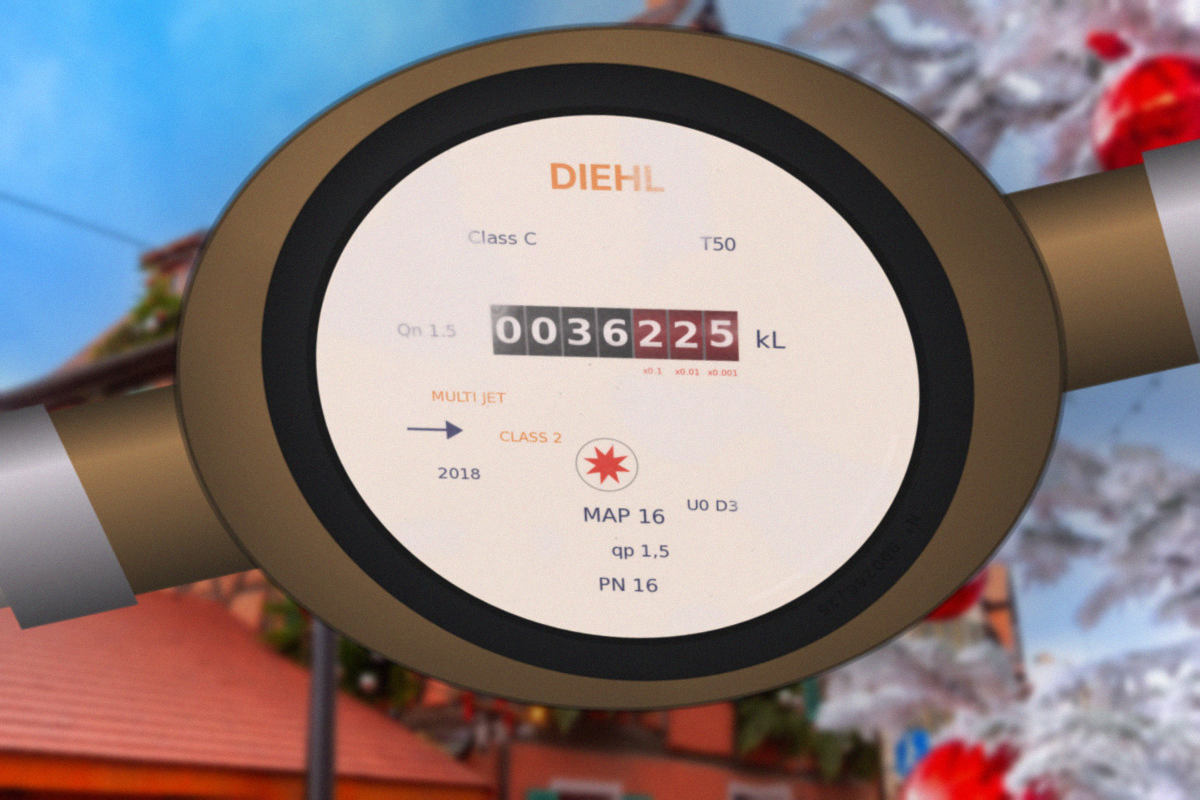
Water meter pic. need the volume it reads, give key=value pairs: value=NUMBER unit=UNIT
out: value=36.225 unit=kL
